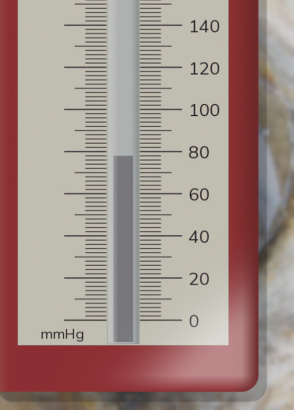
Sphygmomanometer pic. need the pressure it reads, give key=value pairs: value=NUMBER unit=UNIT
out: value=78 unit=mmHg
